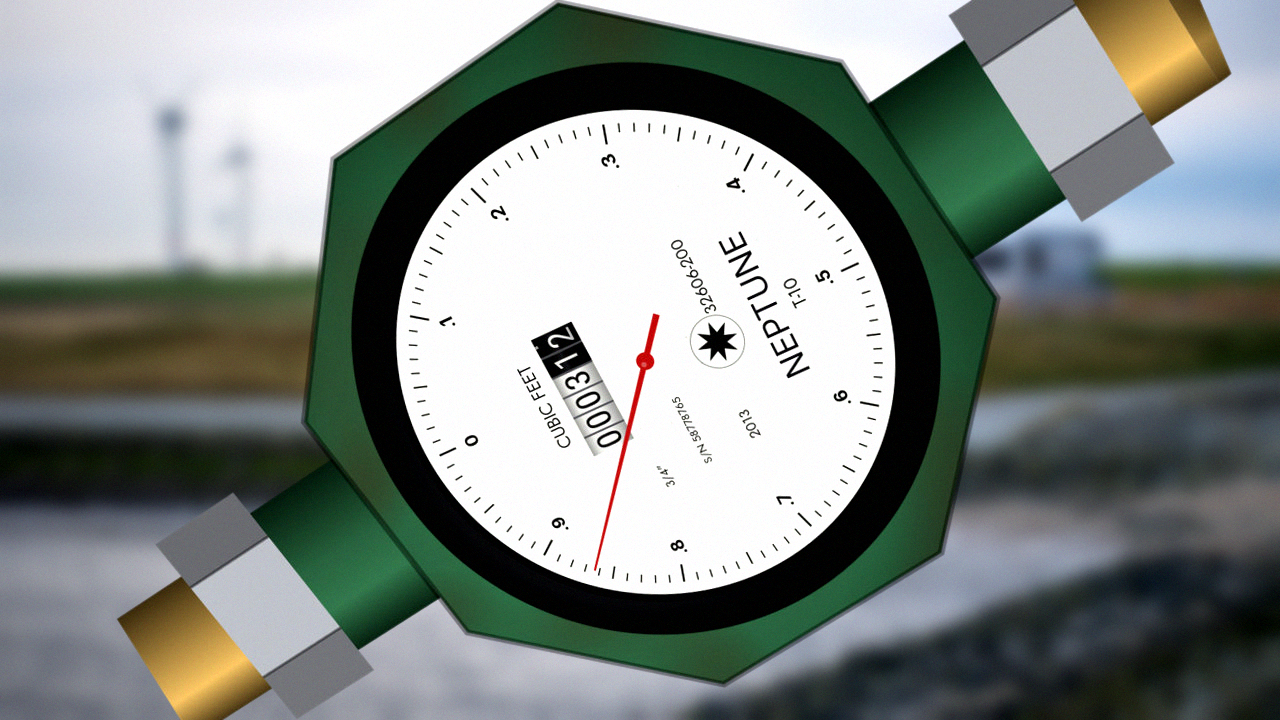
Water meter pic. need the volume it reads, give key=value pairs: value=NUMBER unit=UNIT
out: value=311.86 unit=ft³
